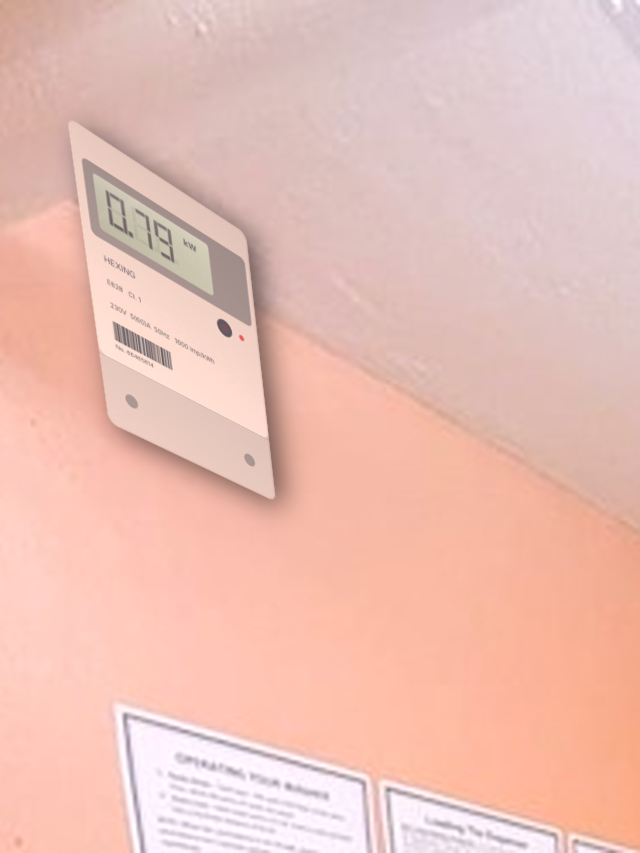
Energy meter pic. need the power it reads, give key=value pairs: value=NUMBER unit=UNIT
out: value=0.79 unit=kW
